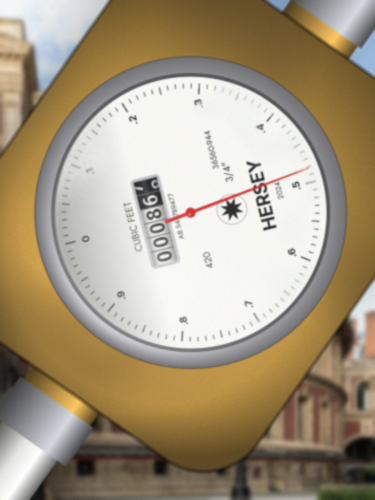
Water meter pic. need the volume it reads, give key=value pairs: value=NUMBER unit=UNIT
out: value=867.48 unit=ft³
